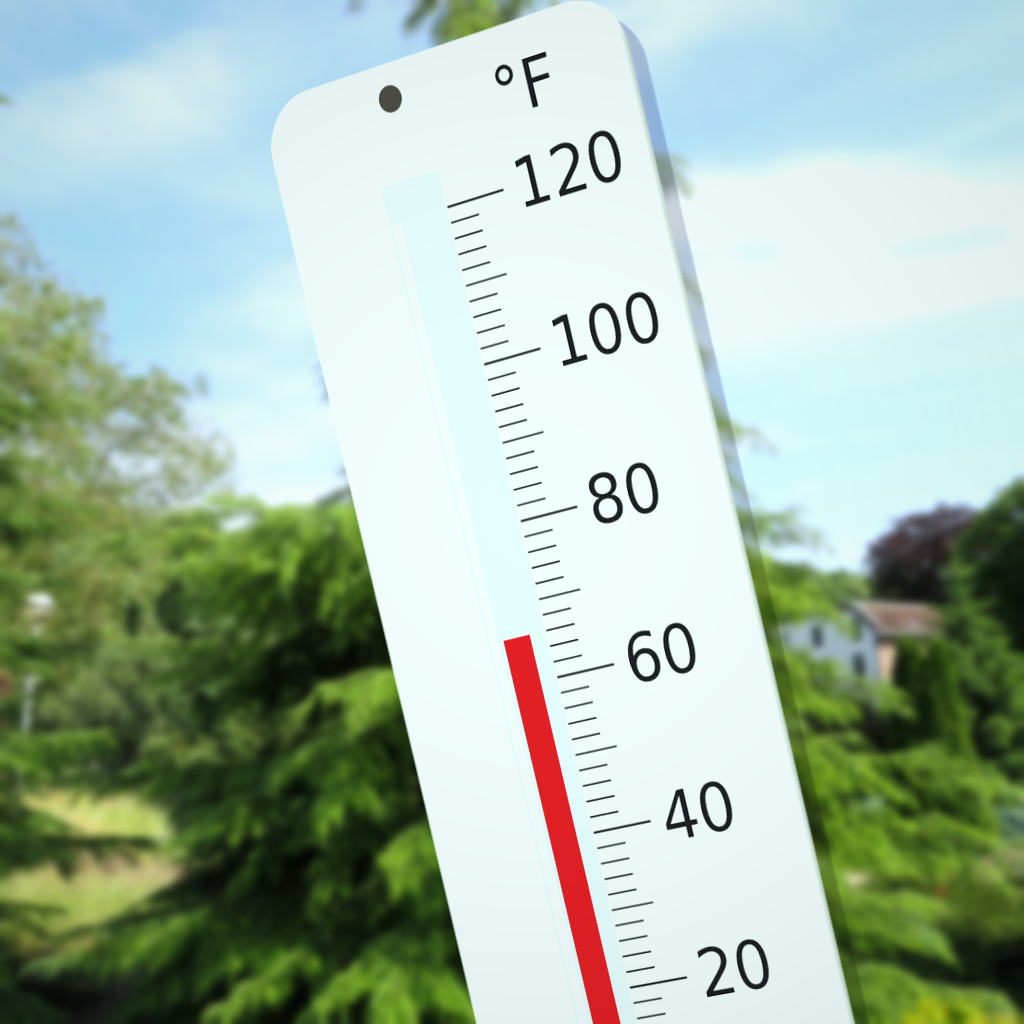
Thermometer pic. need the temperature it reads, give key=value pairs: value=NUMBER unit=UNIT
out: value=66 unit=°F
